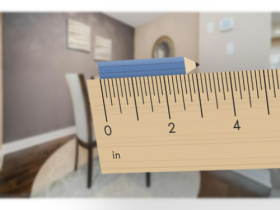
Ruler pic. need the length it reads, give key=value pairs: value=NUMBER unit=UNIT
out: value=3.125 unit=in
